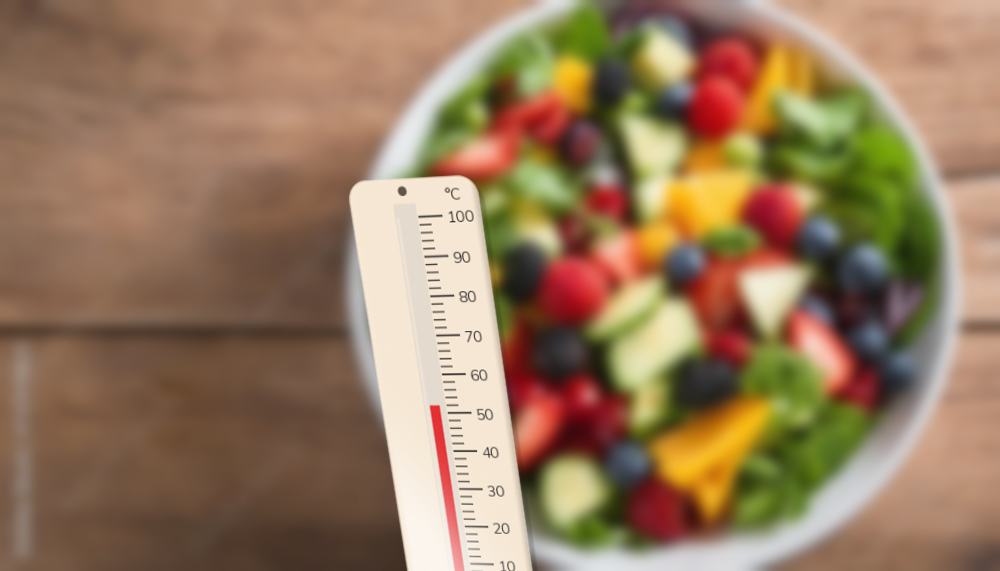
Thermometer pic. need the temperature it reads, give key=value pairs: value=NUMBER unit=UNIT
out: value=52 unit=°C
